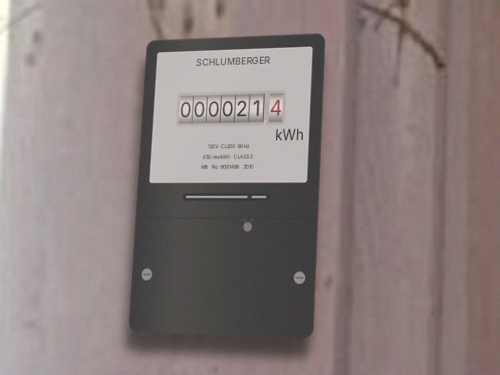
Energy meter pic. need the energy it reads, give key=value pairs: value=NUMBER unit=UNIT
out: value=21.4 unit=kWh
